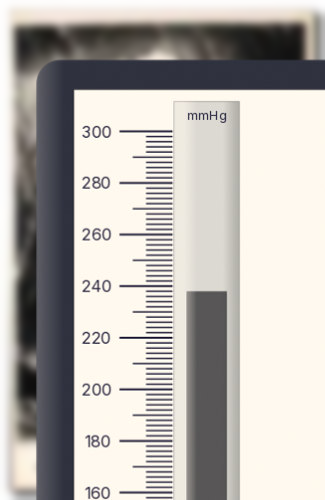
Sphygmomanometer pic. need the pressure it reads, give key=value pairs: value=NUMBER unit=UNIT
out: value=238 unit=mmHg
